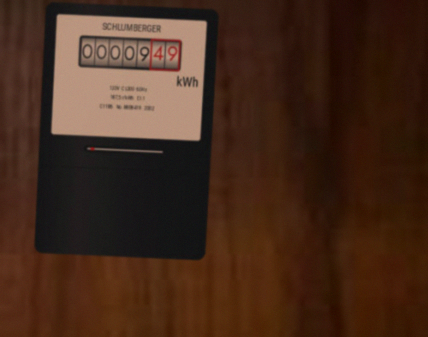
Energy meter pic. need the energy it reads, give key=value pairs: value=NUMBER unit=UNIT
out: value=9.49 unit=kWh
